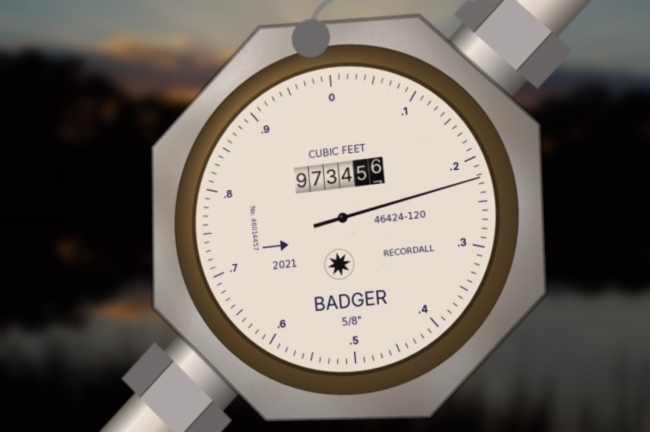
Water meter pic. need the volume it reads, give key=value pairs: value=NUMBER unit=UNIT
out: value=973456.22 unit=ft³
